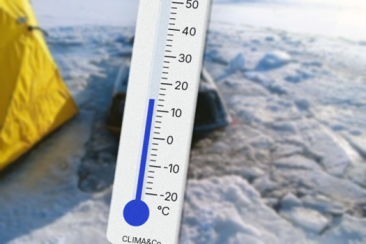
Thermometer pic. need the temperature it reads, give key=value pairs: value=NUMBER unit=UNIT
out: value=14 unit=°C
